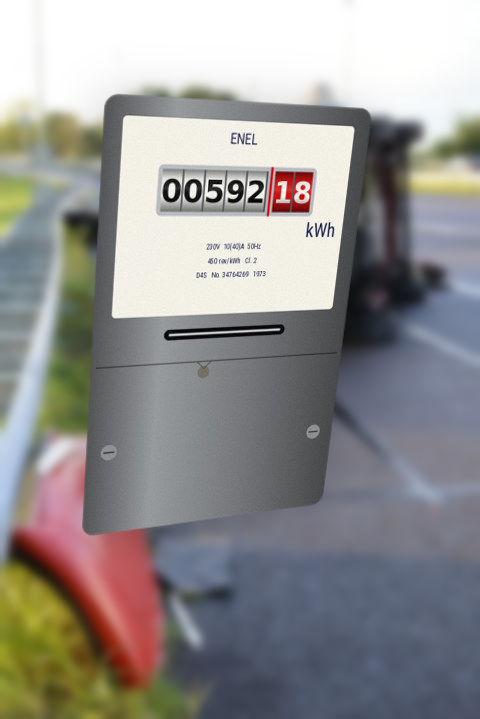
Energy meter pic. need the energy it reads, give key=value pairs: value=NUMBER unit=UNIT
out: value=592.18 unit=kWh
